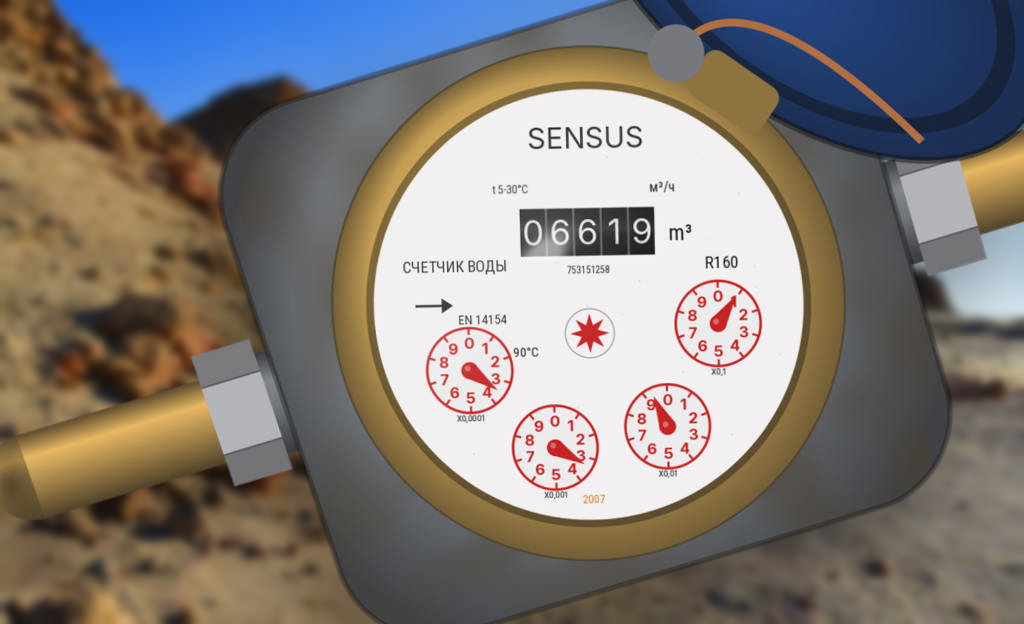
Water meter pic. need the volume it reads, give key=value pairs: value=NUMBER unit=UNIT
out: value=6619.0933 unit=m³
